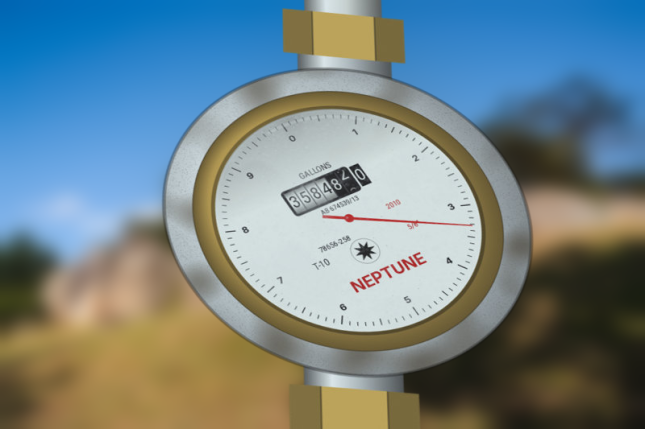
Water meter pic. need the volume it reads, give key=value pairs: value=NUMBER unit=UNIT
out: value=3584823.3 unit=gal
